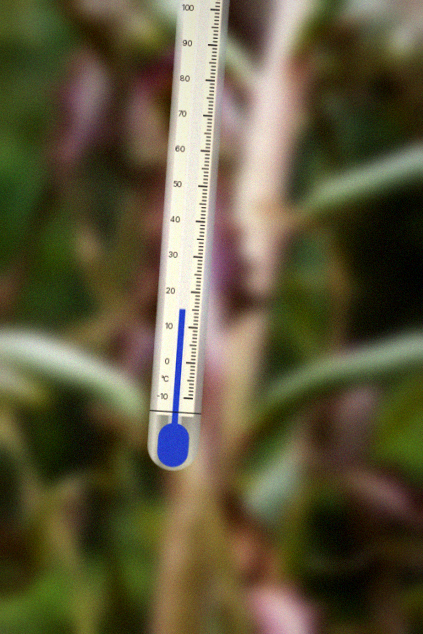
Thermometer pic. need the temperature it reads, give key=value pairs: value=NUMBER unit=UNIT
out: value=15 unit=°C
